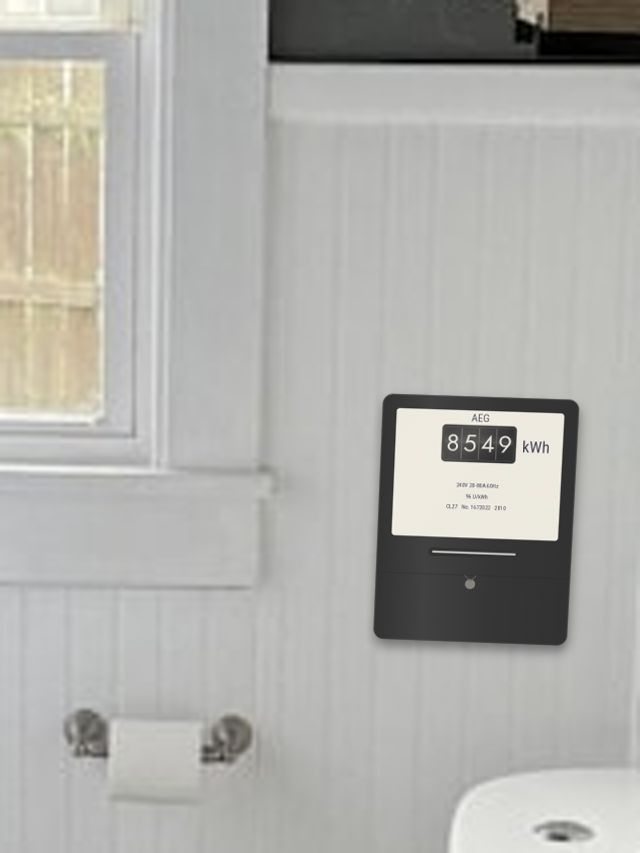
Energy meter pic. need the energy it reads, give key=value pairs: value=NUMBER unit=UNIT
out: value=8549 unit=kWh
